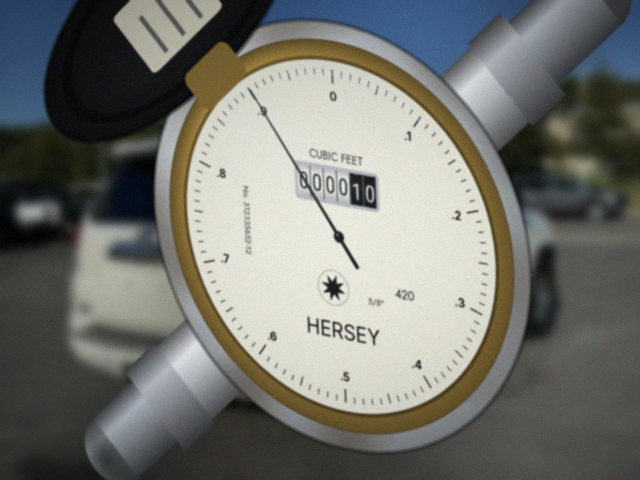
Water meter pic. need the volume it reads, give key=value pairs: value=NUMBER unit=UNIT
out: value=9.90 unit=ft³
